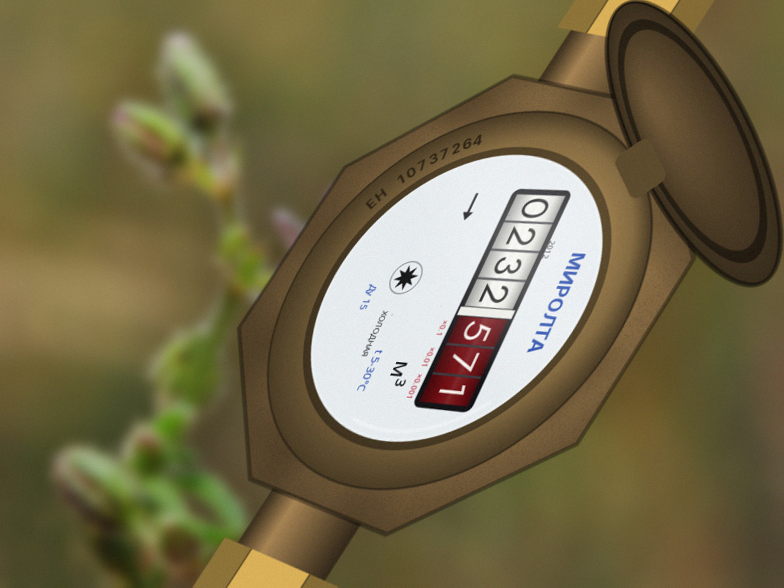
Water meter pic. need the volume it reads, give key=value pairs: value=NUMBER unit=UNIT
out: value=232.571 unit=m³
